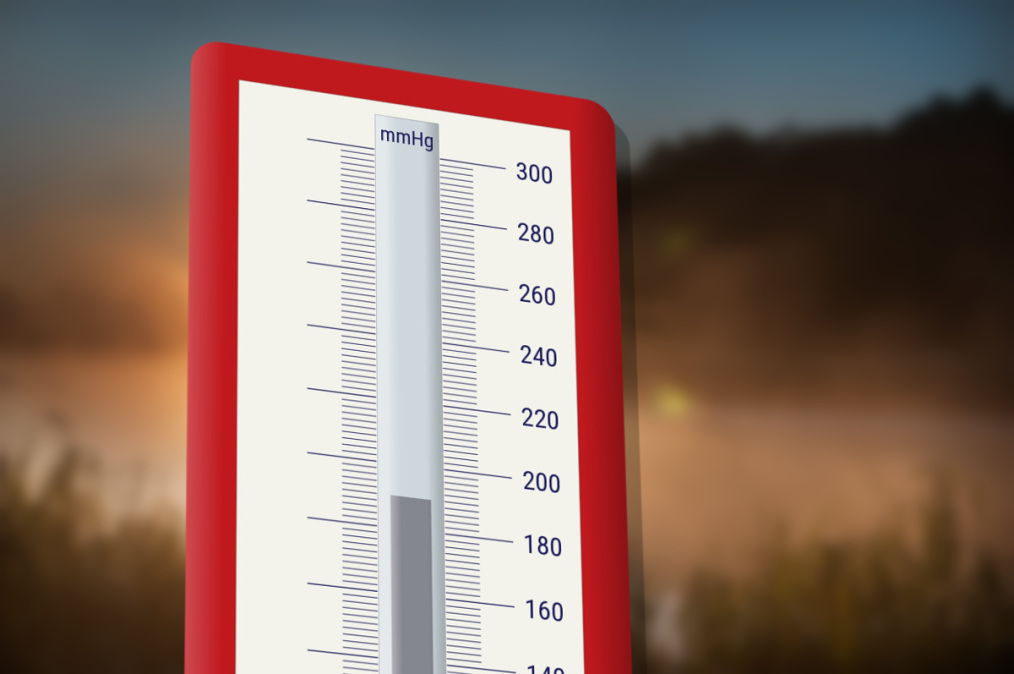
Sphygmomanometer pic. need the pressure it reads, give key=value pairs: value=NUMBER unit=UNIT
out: value=190 unit=mmHg
